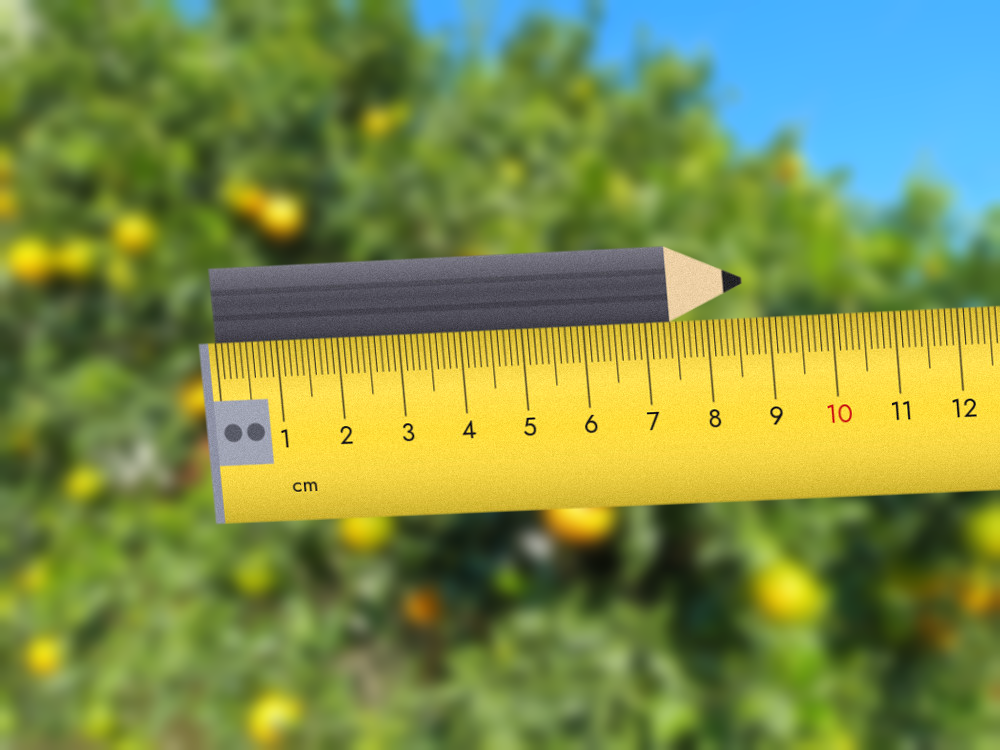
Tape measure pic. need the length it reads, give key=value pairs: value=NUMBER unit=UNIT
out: value=8.6 unit=cm
